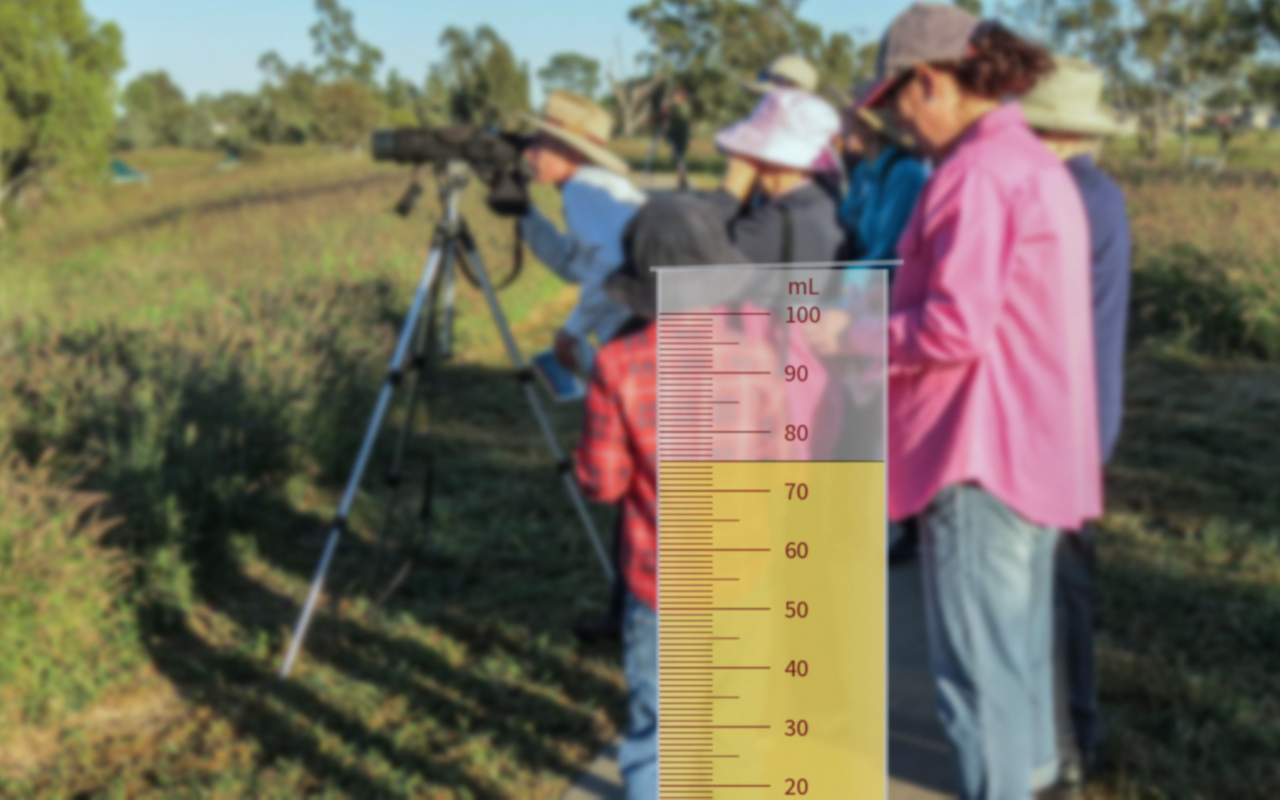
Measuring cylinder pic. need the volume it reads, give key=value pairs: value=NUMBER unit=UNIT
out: value=75 unit=mL
